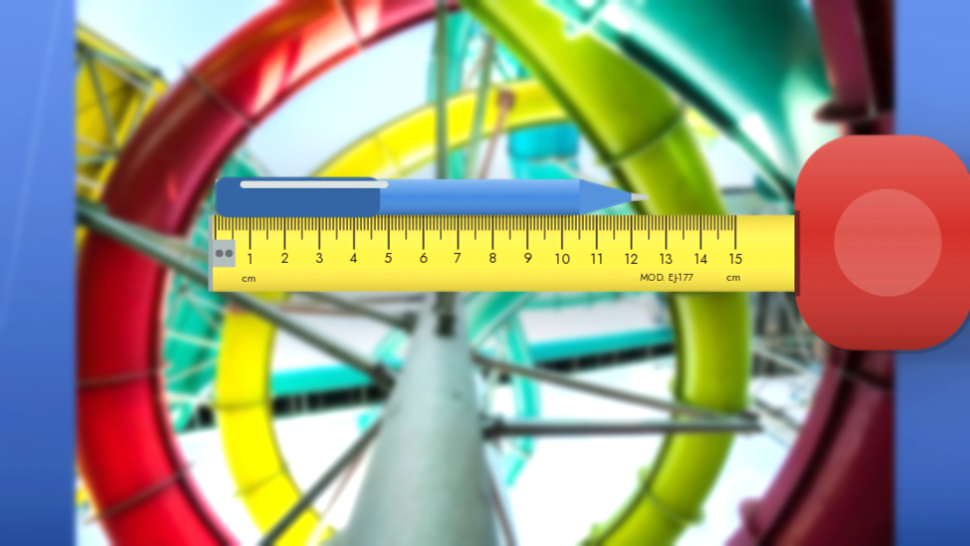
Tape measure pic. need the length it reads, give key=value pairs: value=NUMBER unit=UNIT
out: value=12.5 unit=cm
